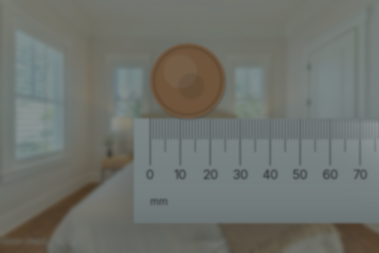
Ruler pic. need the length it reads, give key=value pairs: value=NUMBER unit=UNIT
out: value=25 unit=mm
